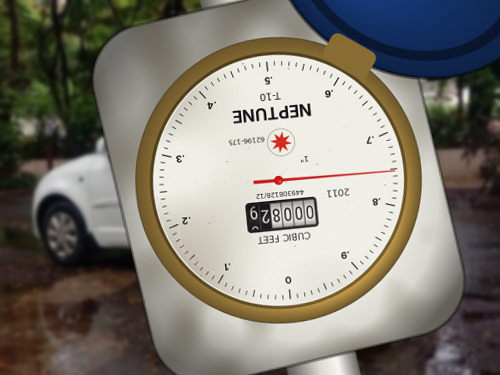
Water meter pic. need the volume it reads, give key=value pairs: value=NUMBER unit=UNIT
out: value=828.75 unit=ft³
